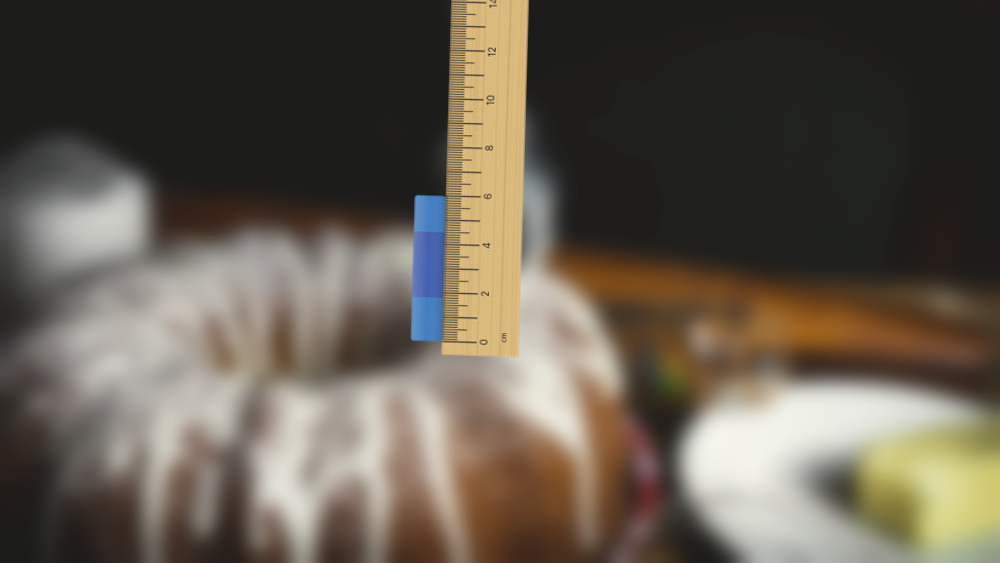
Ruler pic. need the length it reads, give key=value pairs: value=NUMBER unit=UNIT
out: value=6 unit=cm
